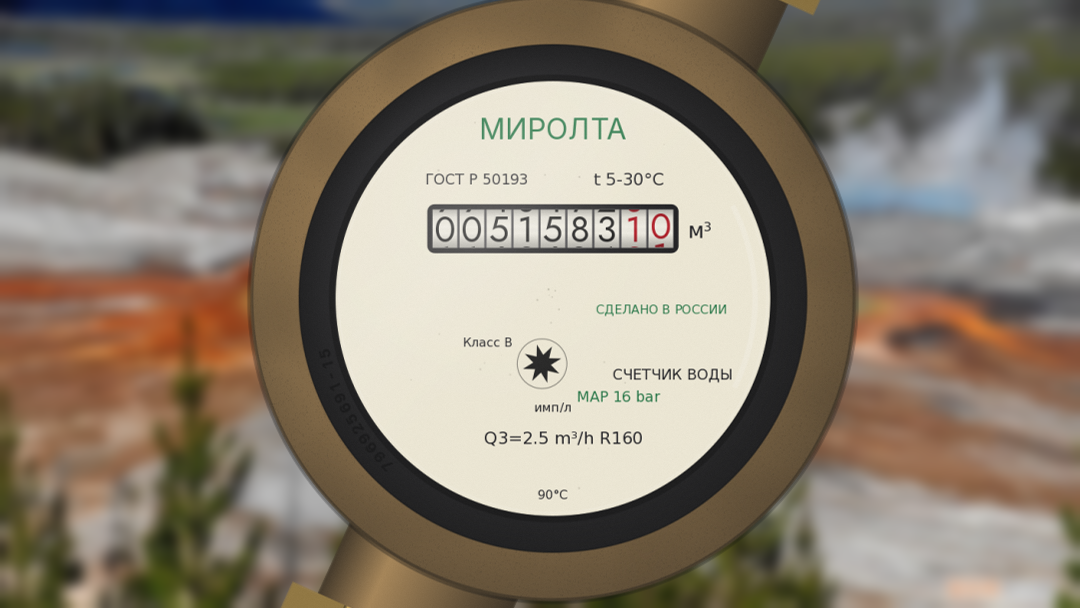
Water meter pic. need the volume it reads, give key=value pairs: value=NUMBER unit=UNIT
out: value=51583.10 unit=m³
